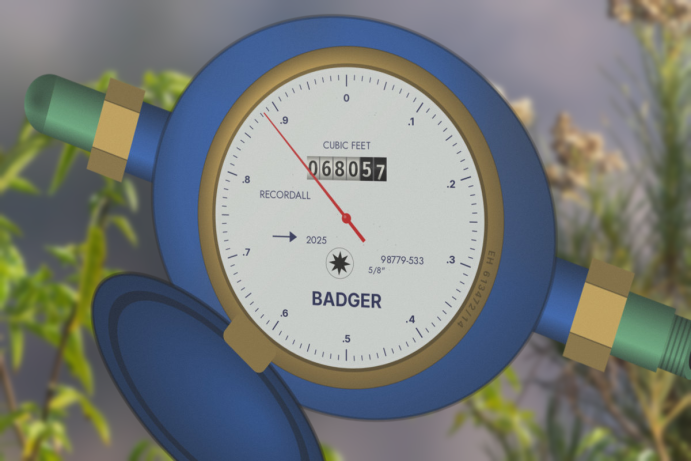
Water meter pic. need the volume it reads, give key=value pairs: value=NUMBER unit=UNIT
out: value=68056.88 unit=ft³
